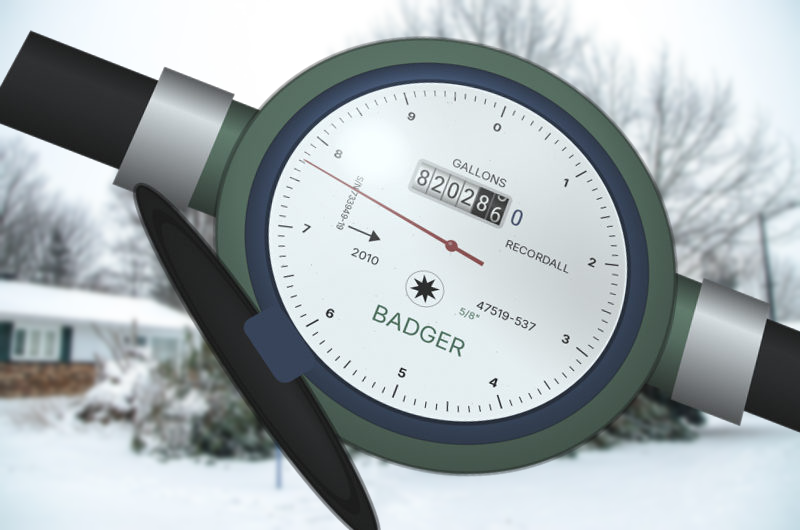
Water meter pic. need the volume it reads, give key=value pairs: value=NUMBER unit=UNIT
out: value=8202857.7 unit=gal
